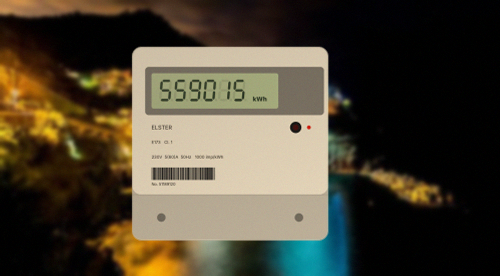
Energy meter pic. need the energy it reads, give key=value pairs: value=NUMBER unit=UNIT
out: value=559015 unit=kWh
